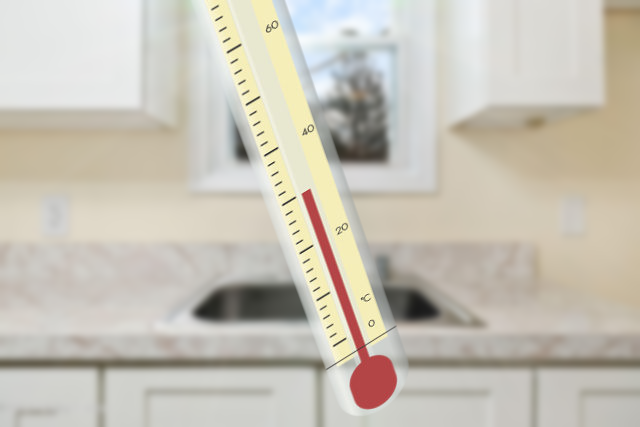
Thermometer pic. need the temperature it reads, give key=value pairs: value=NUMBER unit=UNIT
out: value=30 unit=°C
